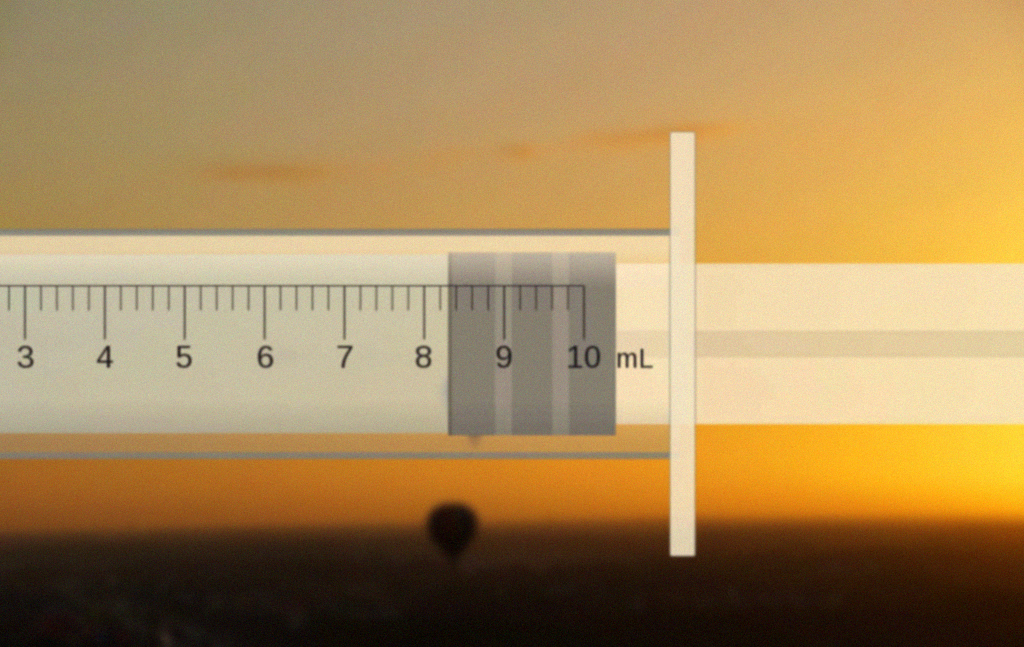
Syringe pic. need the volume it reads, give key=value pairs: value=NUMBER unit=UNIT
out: value=8.3 unit=mL
